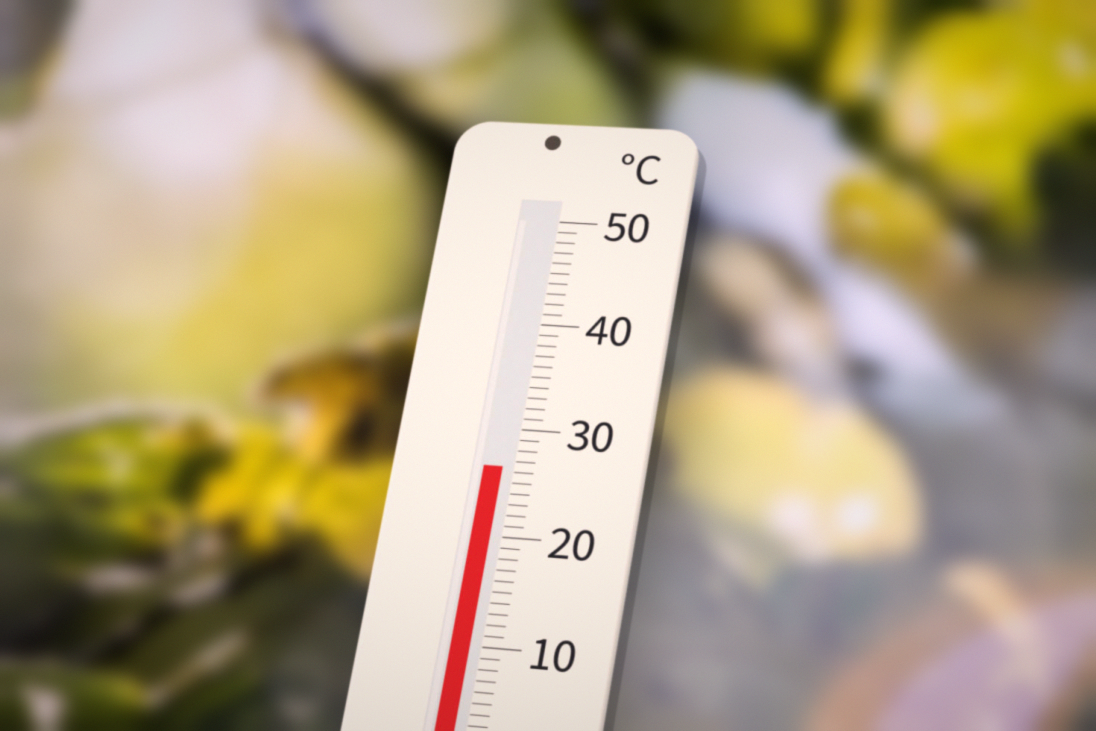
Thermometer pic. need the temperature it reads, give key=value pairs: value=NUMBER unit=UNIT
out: value=26.5 unit=°C
